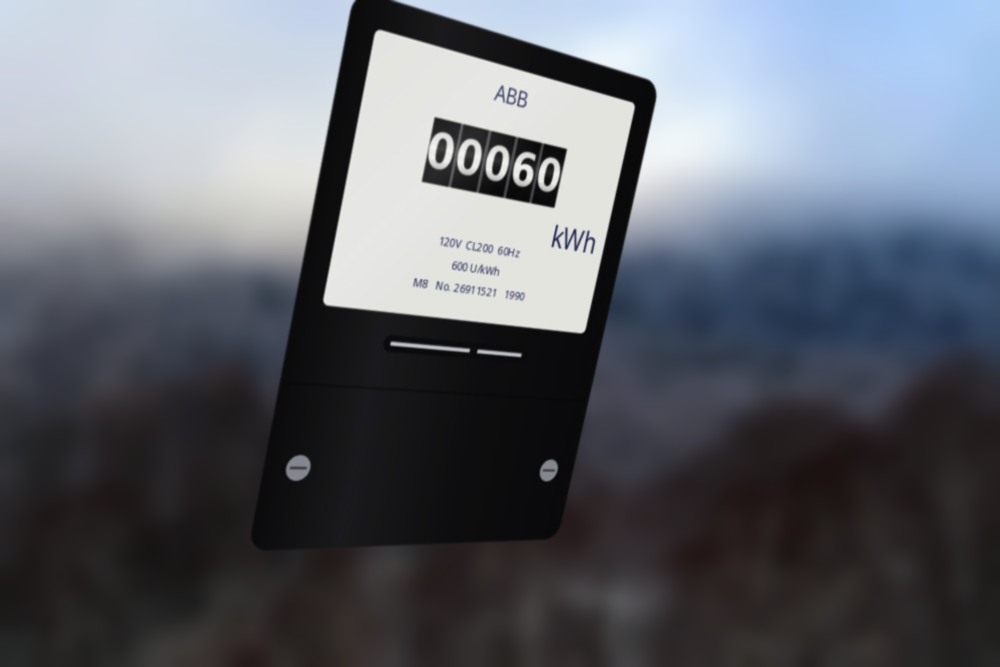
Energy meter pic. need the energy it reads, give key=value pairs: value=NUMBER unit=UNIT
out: value=60 unit=kWh
